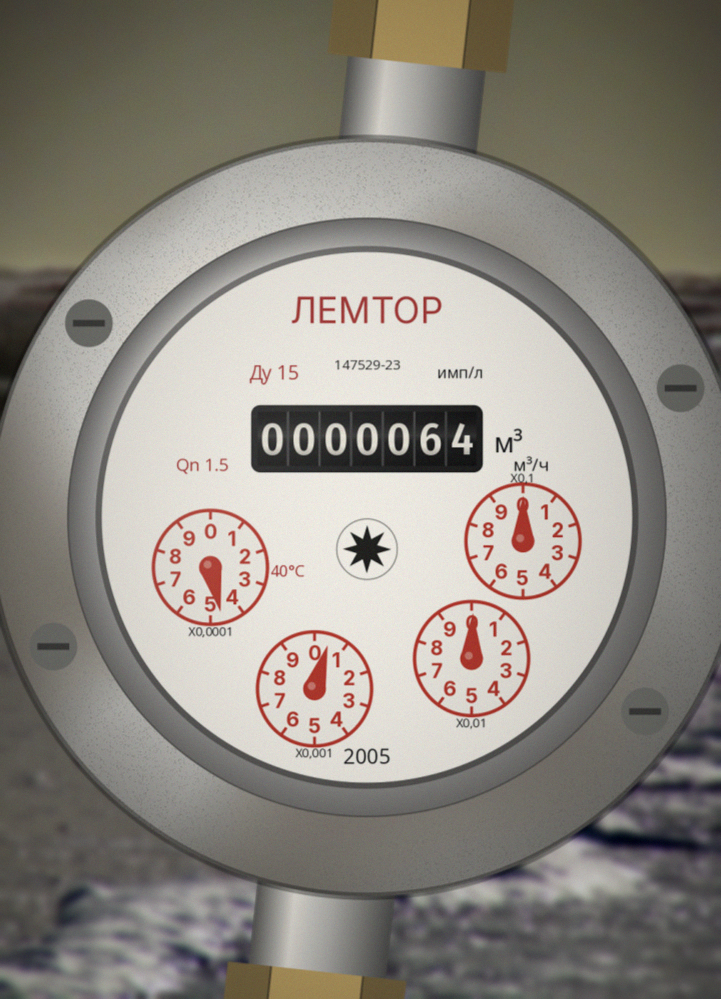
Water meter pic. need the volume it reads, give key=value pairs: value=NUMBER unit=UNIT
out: value=64.0004 unit=m³
